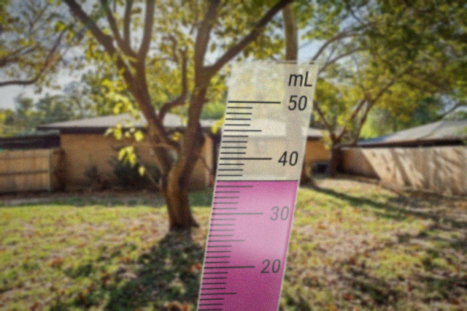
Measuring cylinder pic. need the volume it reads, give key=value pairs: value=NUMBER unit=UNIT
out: value=36 unit=mL
